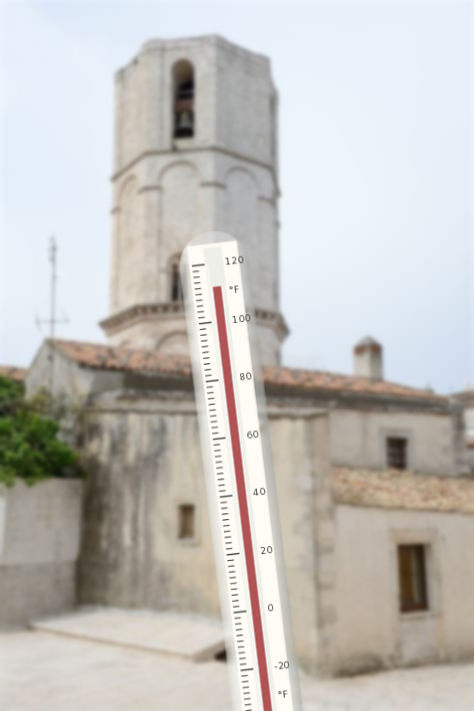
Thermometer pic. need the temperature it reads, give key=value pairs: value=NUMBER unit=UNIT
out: value=112 unit=°F
